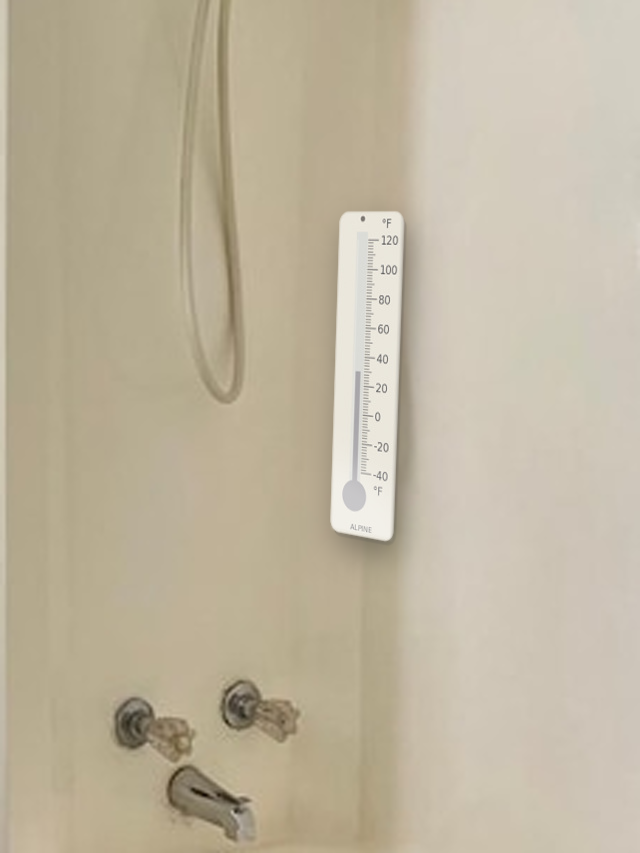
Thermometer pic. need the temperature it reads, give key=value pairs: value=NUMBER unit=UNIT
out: value=30 unit=°F
